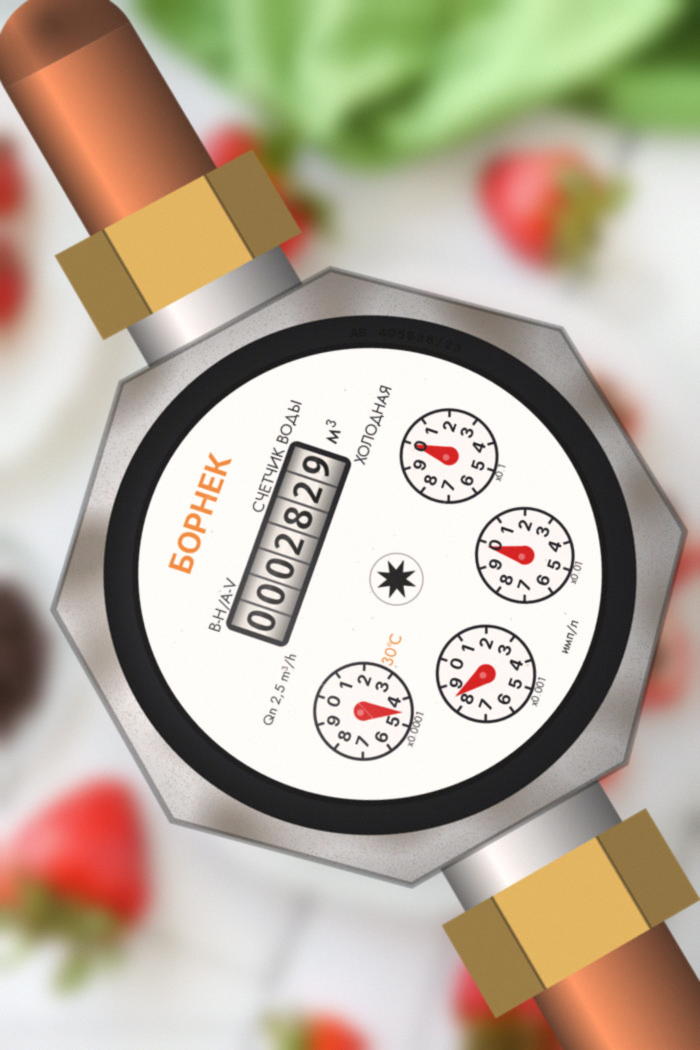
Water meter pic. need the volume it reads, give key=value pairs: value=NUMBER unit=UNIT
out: value=2828.9984 unit=m³
